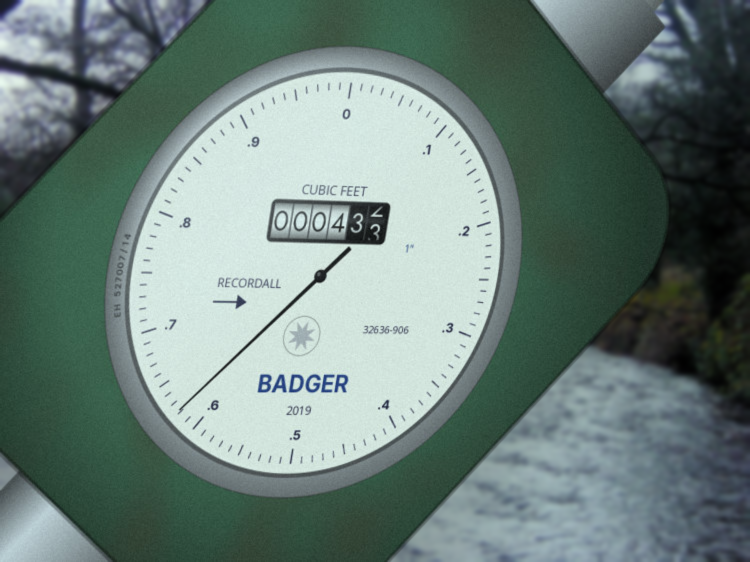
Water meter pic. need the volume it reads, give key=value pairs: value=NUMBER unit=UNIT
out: value=432.62 unit=ft³
